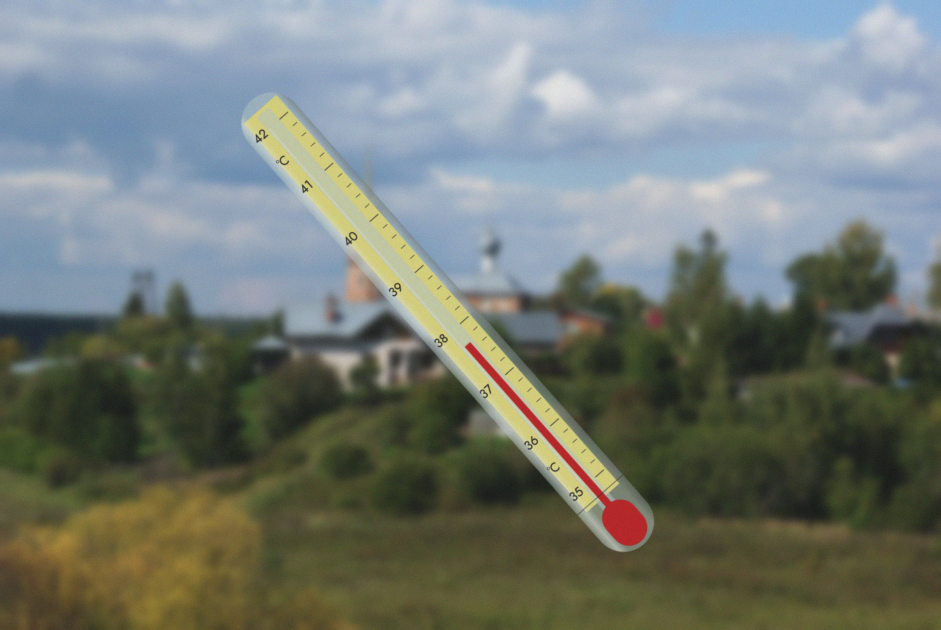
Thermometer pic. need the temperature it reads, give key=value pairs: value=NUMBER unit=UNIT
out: value=37.7 unit=°C
